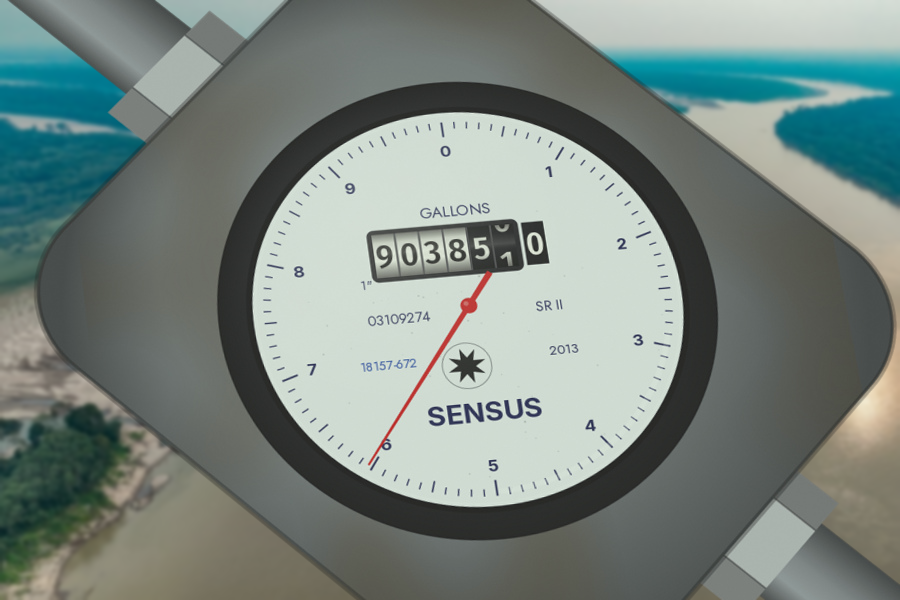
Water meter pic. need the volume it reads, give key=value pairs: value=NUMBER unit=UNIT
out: value=9038506.0 unit=gal
